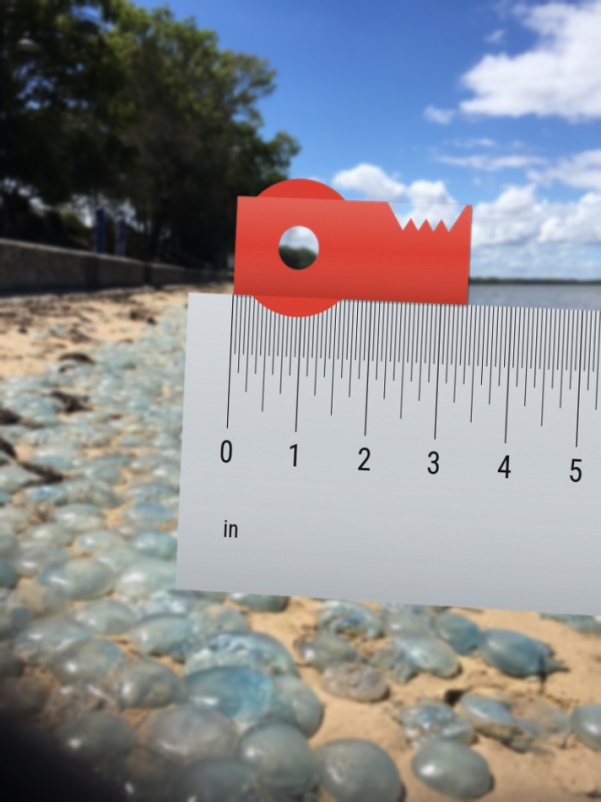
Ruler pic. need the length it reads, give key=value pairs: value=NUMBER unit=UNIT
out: value=3.375 unit=in
